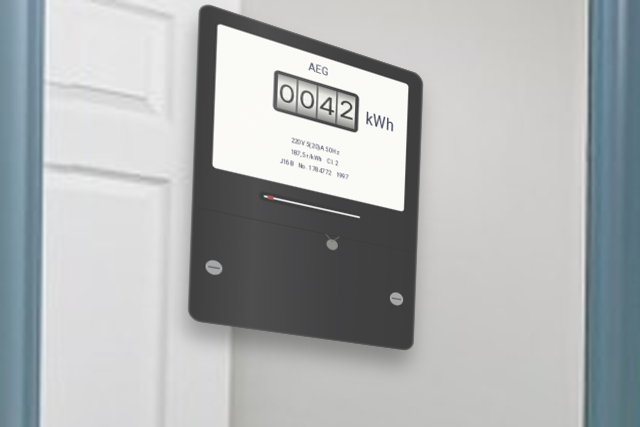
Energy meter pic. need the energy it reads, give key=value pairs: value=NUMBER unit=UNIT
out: value=42 unit=kWh
